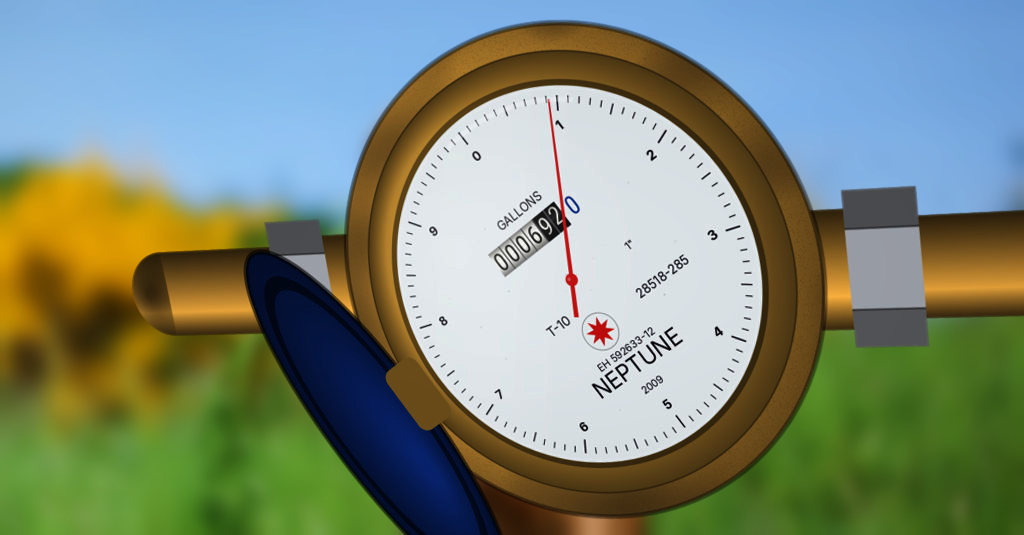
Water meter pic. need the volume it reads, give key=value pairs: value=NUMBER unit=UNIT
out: value=6920.9 unit=gal
